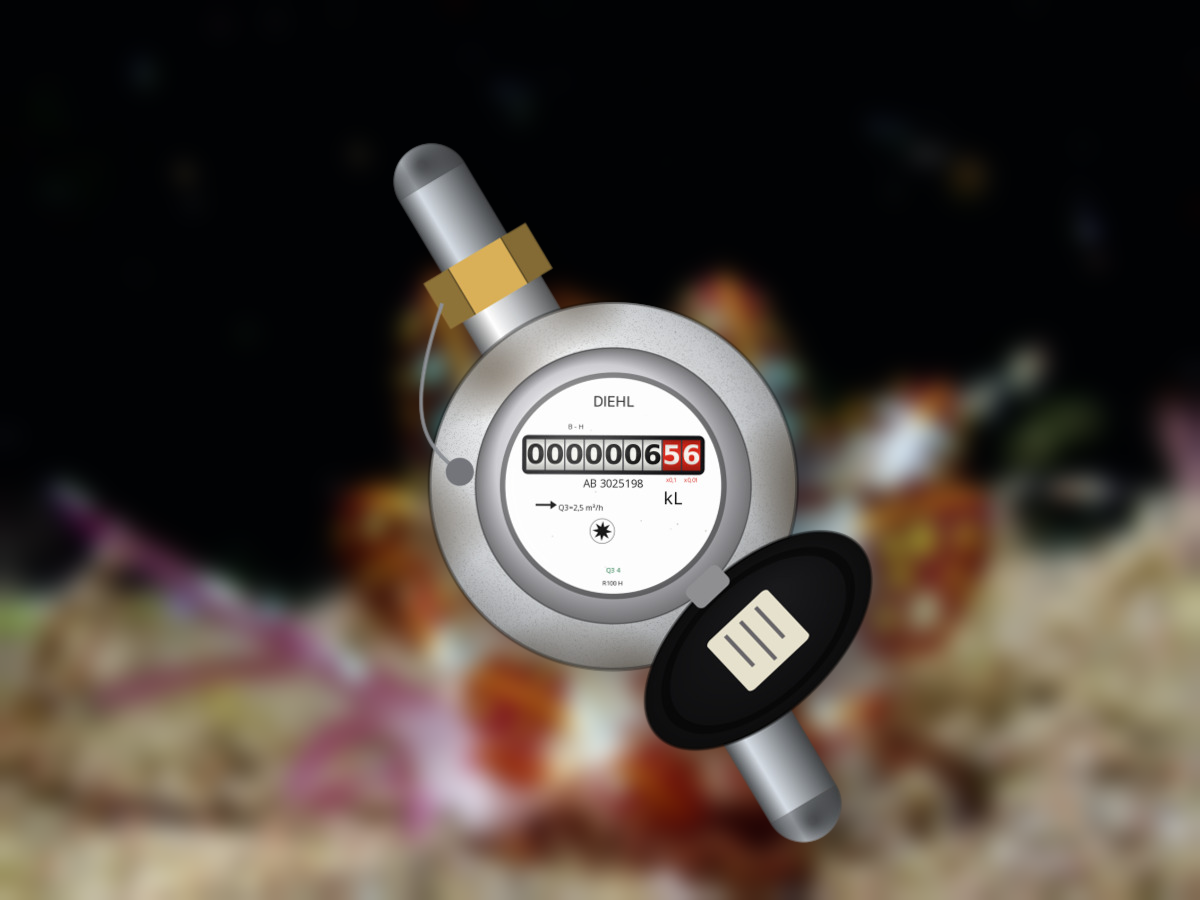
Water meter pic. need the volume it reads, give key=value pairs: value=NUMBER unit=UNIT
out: value=6.56 unit=kL
